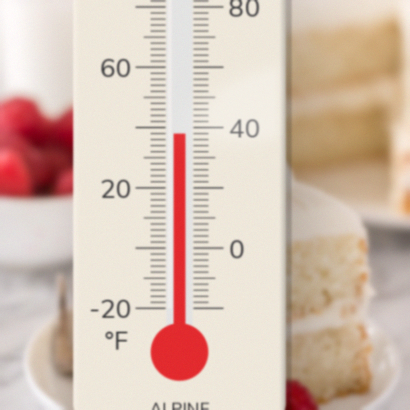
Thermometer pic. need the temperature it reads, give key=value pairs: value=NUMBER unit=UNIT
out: value=38 unit=°F
